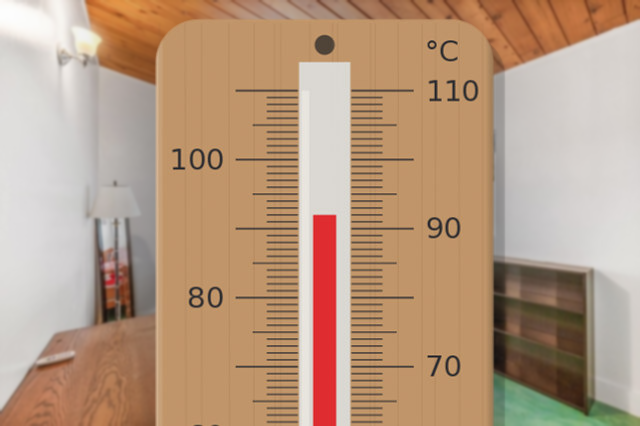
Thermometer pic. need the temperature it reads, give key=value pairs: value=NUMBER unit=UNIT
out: value=92 unit=°C
